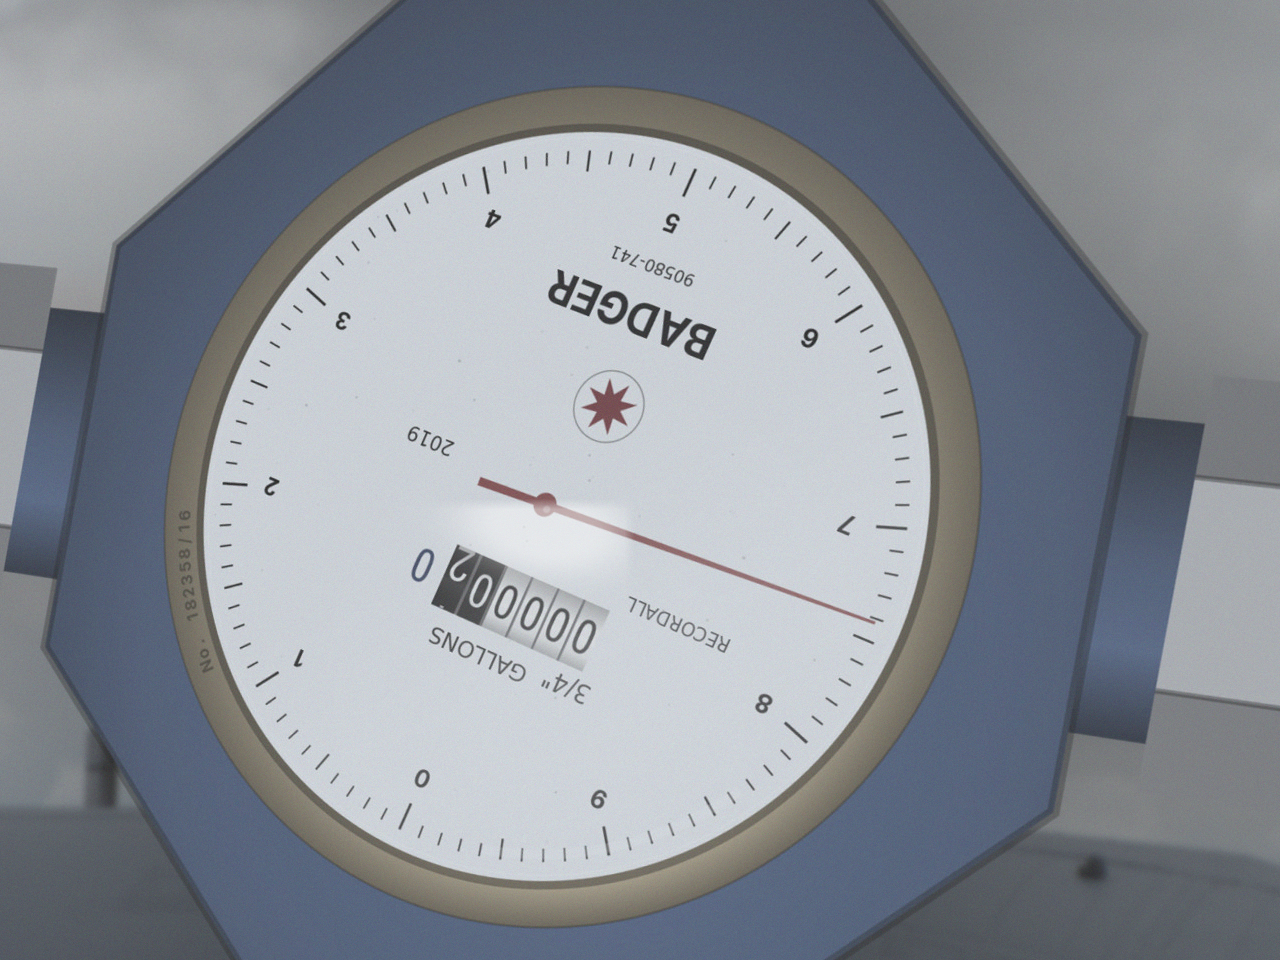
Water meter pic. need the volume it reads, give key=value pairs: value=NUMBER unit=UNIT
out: value=17.4 unit=gal
